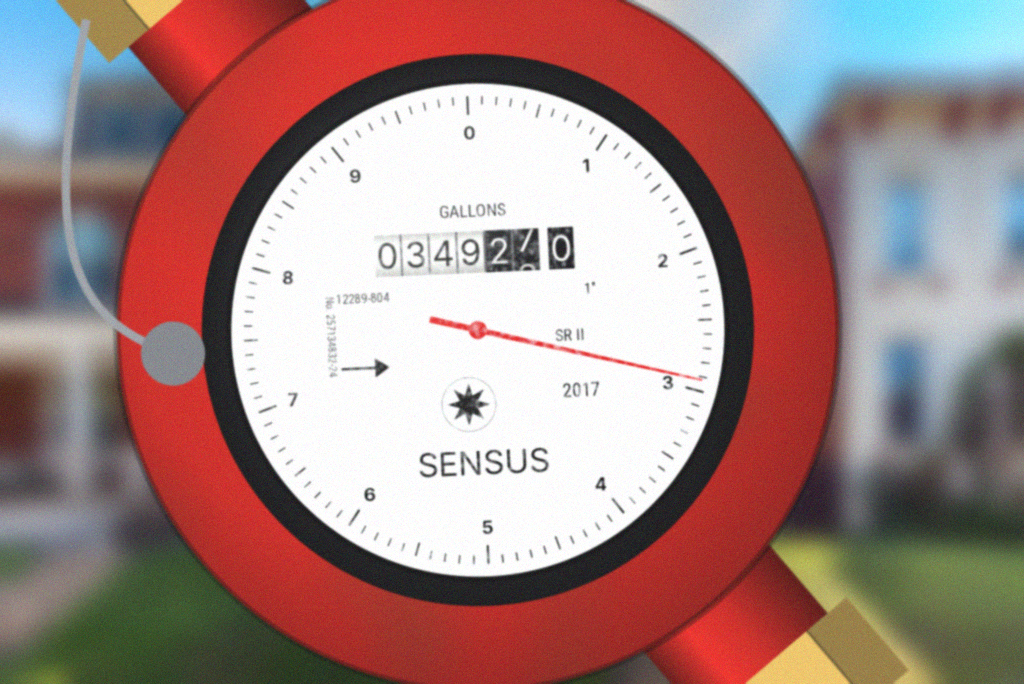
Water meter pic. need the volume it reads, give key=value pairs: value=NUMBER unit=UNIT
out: value=349272.9 unit=gal
